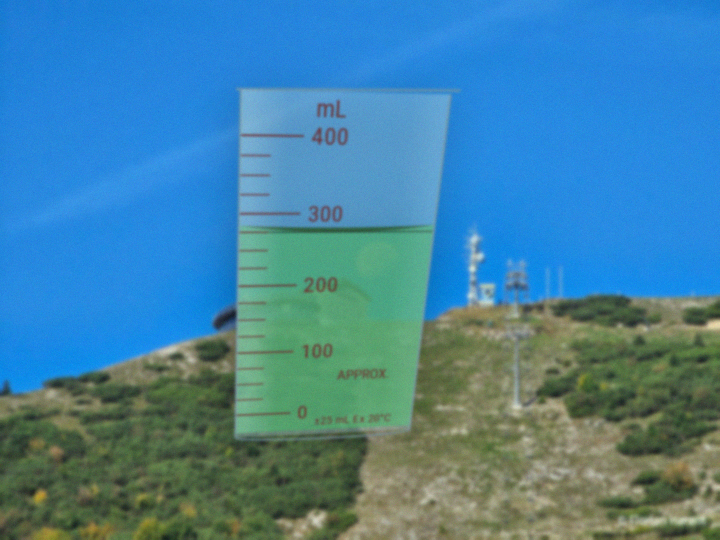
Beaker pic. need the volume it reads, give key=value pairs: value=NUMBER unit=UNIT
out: value=275 unit=mL
